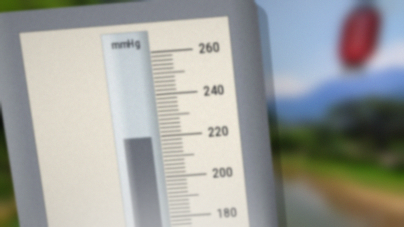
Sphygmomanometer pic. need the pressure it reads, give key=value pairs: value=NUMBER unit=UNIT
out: value=220 unit=mmHg
